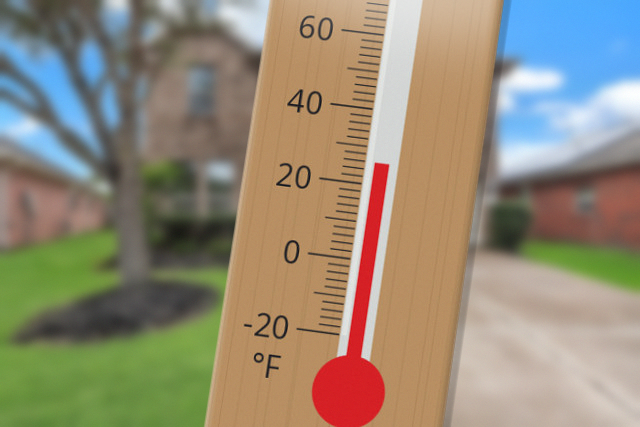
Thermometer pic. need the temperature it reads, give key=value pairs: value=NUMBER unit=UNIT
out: value=26 unit=°F
